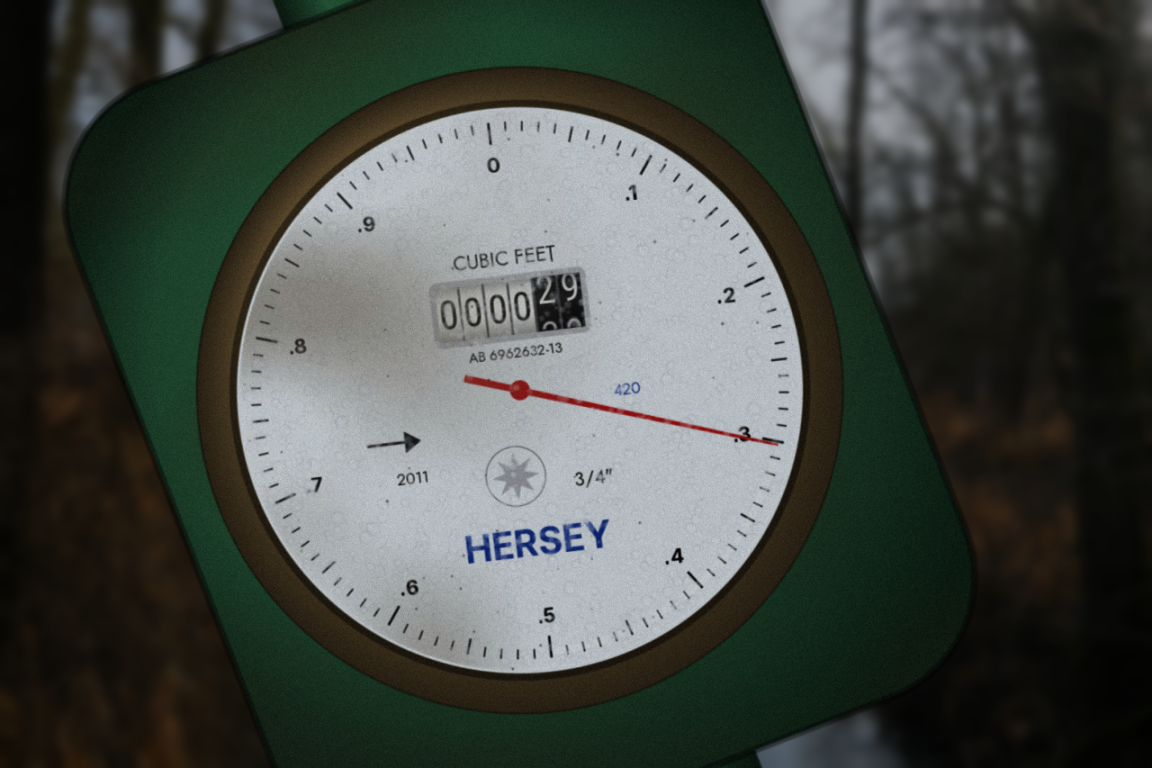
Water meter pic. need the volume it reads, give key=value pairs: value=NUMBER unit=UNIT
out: value=29.30 unit=ft³
